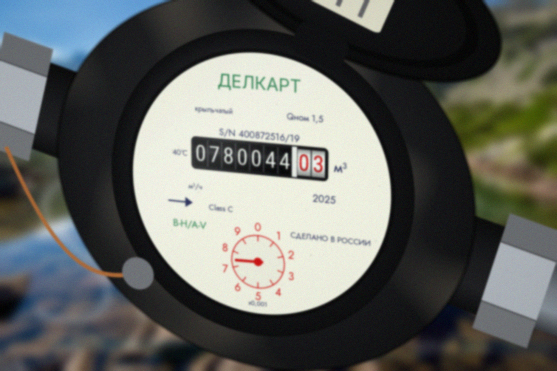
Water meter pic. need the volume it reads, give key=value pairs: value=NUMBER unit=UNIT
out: value=780044.037 unit=m³
